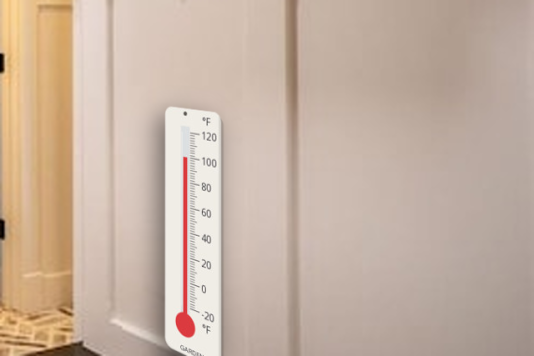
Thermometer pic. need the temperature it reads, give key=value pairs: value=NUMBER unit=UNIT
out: value=100 unit=°F
